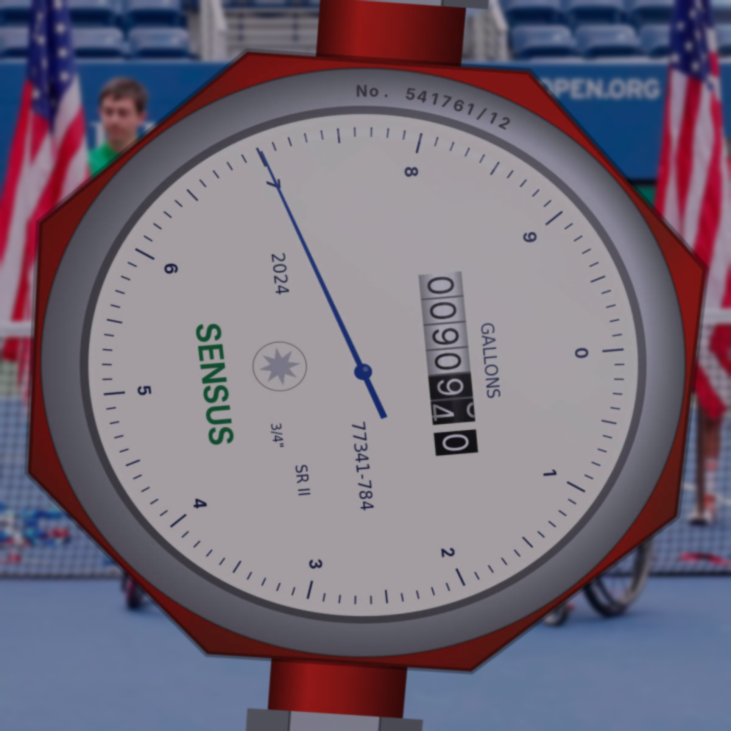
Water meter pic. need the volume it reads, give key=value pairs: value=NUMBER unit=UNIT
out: value=90937.0 unit=gal
